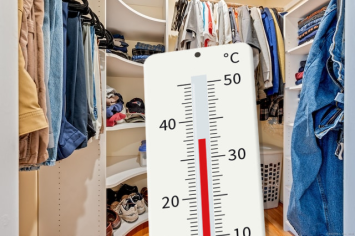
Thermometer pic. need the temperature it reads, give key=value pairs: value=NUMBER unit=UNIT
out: value=35 unit=°C
